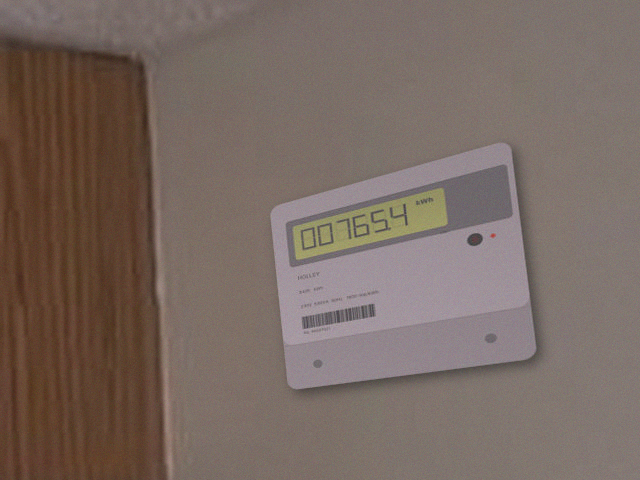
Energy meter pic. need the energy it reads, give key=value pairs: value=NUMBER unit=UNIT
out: value=765.4 unit=kWh
